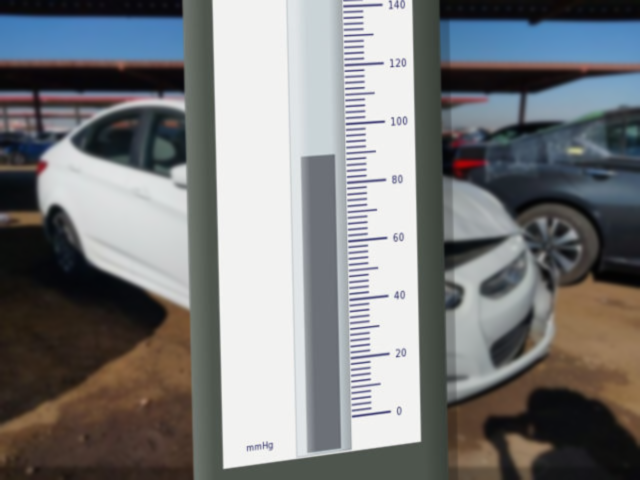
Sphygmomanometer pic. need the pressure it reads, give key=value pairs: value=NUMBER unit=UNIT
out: value=90 unit=mmHg
